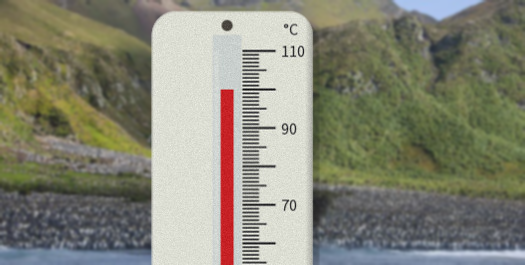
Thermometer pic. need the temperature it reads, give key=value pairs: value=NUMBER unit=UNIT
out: value=100 unit=°C
